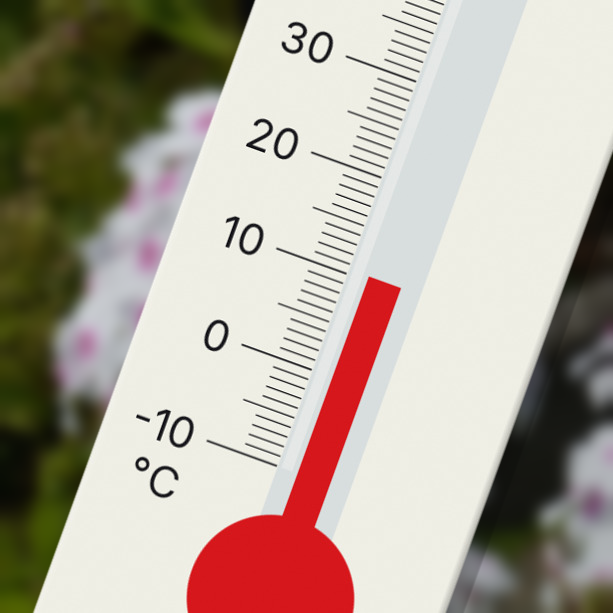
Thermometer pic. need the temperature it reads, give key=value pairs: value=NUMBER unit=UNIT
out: value=10.5 unit=°C
